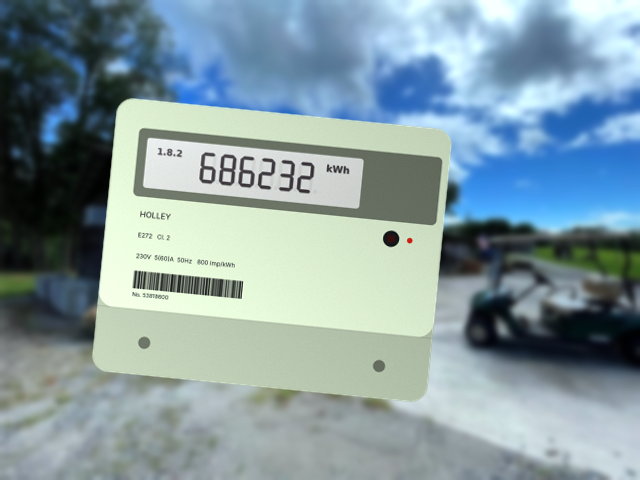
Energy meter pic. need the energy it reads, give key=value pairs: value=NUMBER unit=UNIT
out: value=686232 unit=kWh
